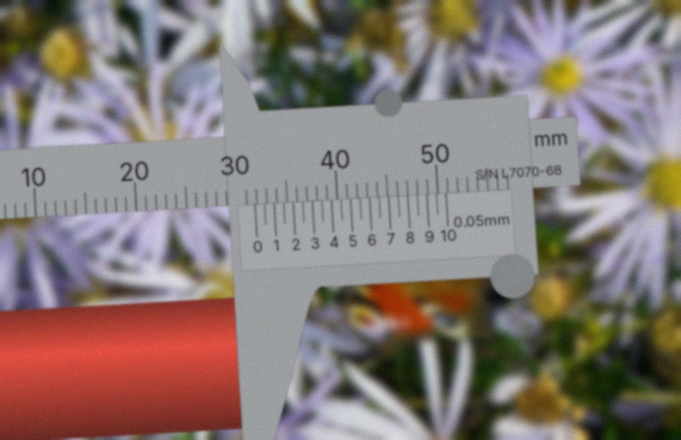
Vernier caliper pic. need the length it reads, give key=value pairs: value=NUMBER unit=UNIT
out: value=31.8 unit=mm
